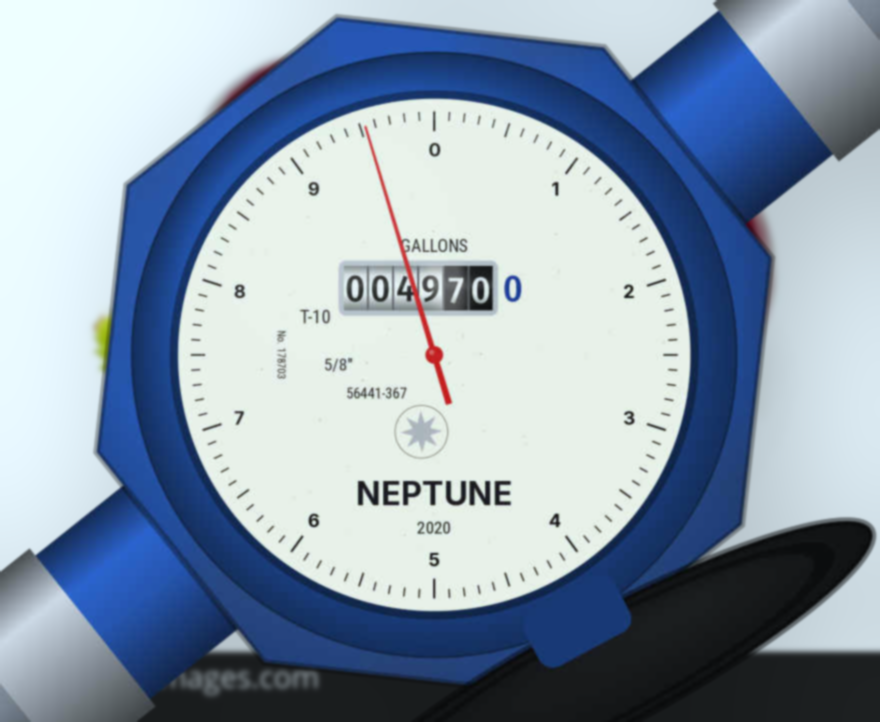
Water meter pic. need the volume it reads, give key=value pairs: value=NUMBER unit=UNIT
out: value=49699.5 unit=gal
